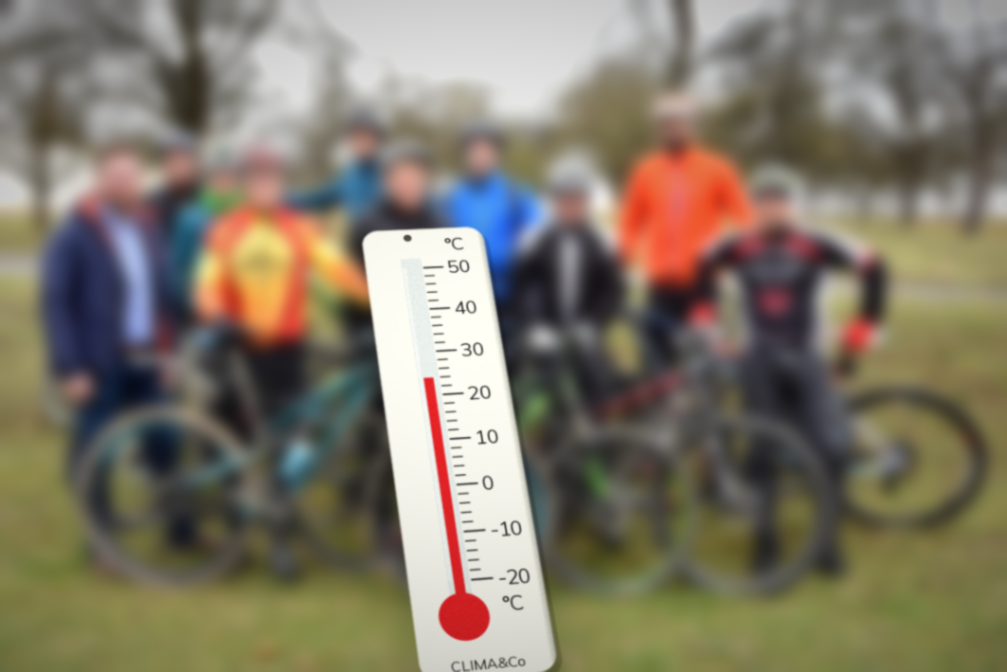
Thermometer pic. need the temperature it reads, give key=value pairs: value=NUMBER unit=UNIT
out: value=24 unit=°C
